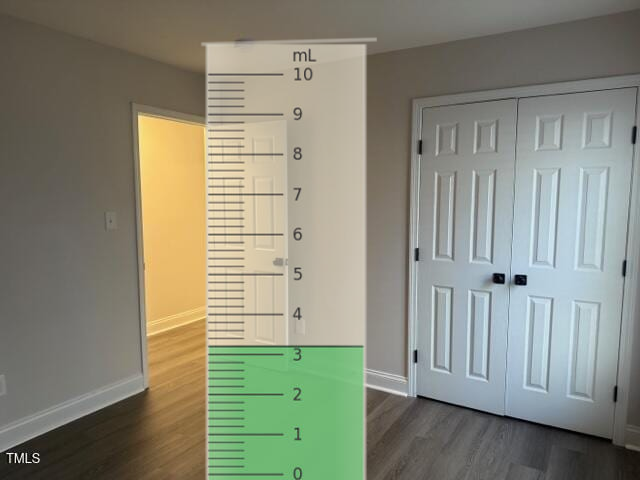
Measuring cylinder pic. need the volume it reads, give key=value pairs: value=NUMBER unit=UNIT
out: value=3.2 unit=mL
